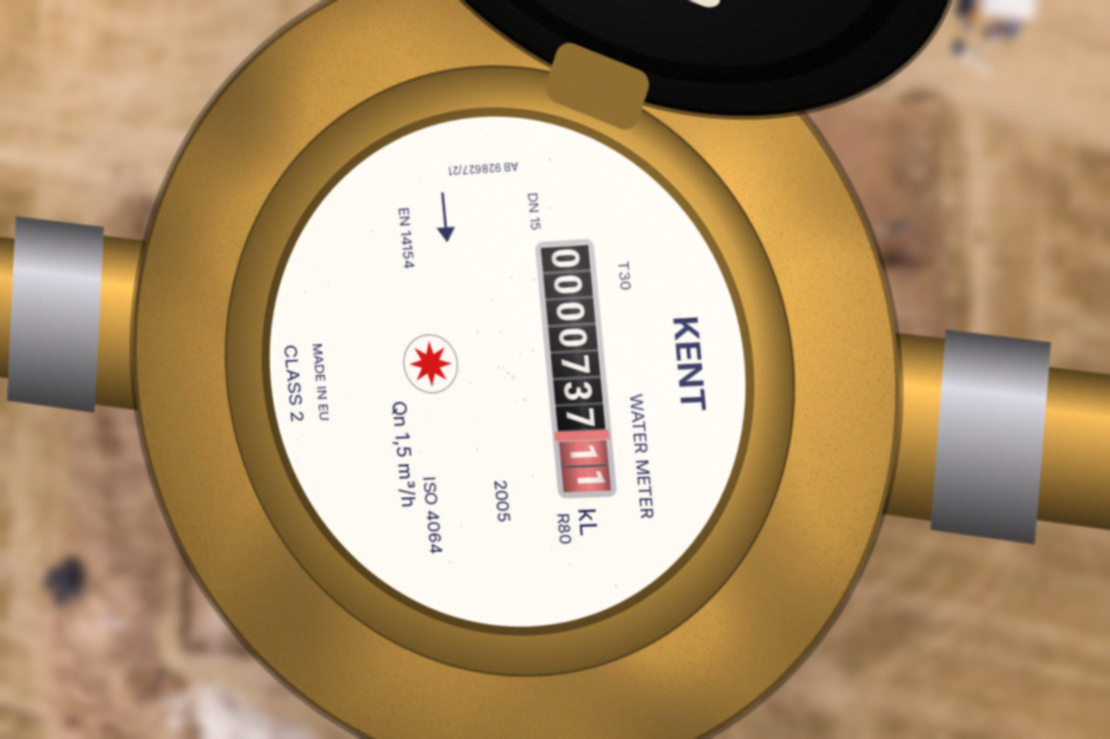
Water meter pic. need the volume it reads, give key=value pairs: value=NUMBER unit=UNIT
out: value=737.11 unit=kL
